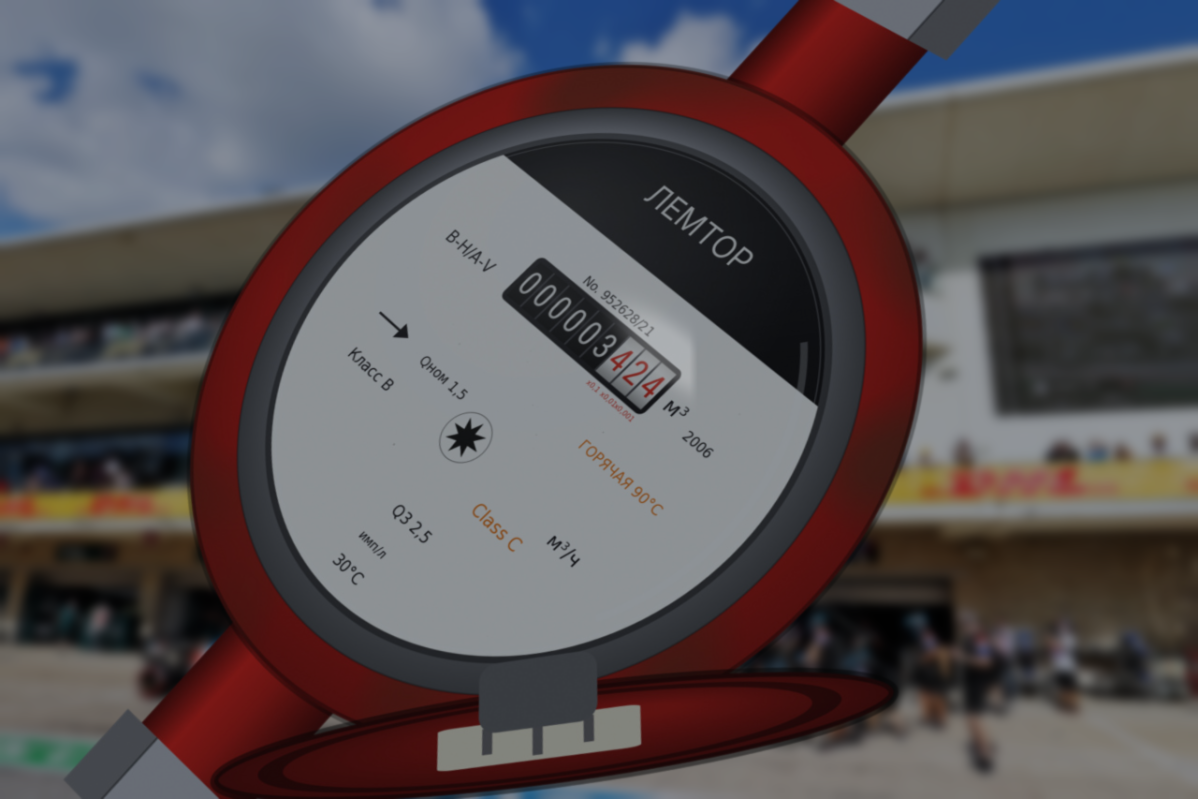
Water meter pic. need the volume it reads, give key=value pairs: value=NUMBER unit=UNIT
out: value=3.424 unit=m³
